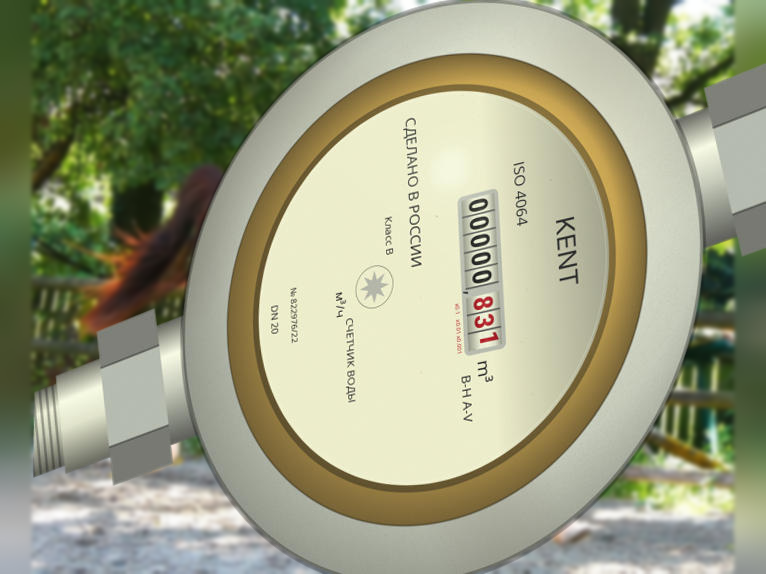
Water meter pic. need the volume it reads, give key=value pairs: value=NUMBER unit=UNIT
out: value=0.831 unit=m³
